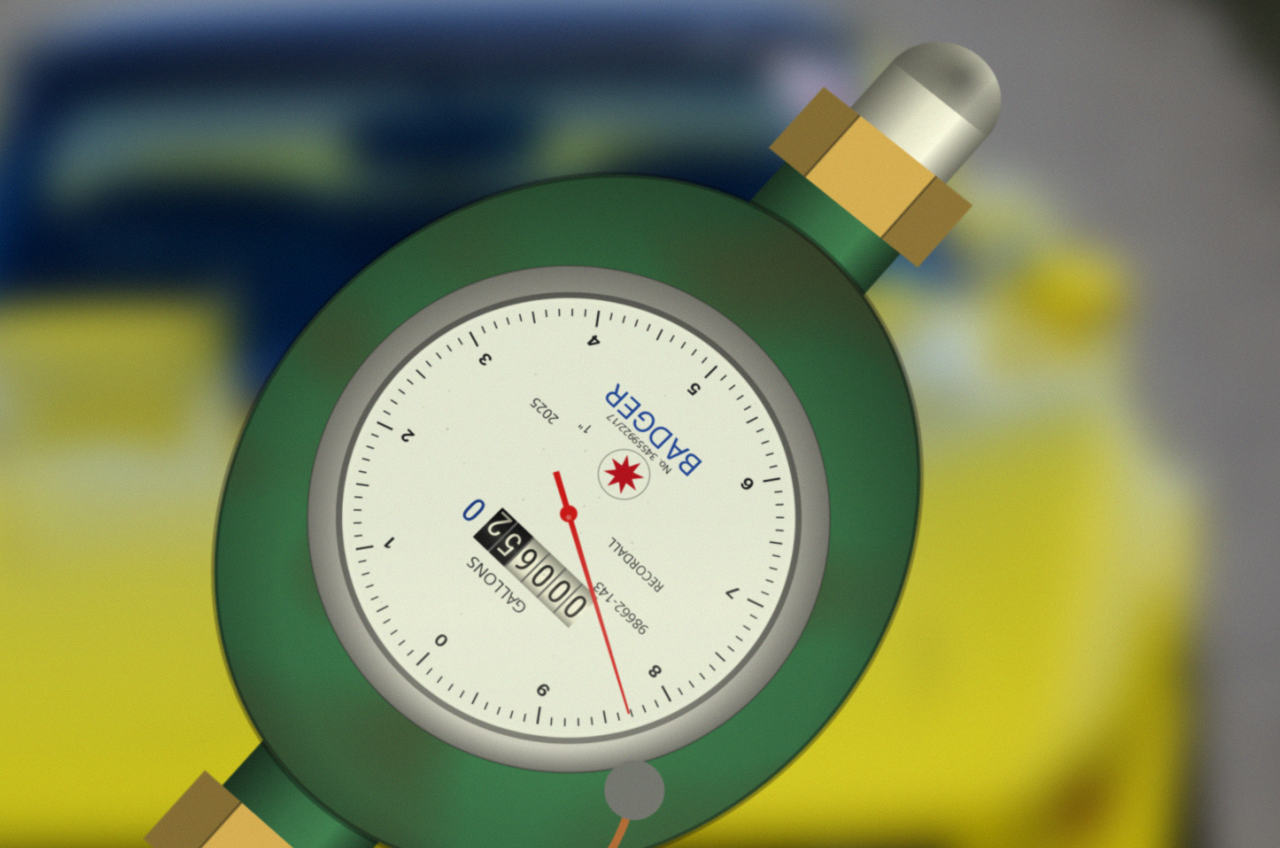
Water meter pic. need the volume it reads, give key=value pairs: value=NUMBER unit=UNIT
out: value=6518.3 unit=gal
